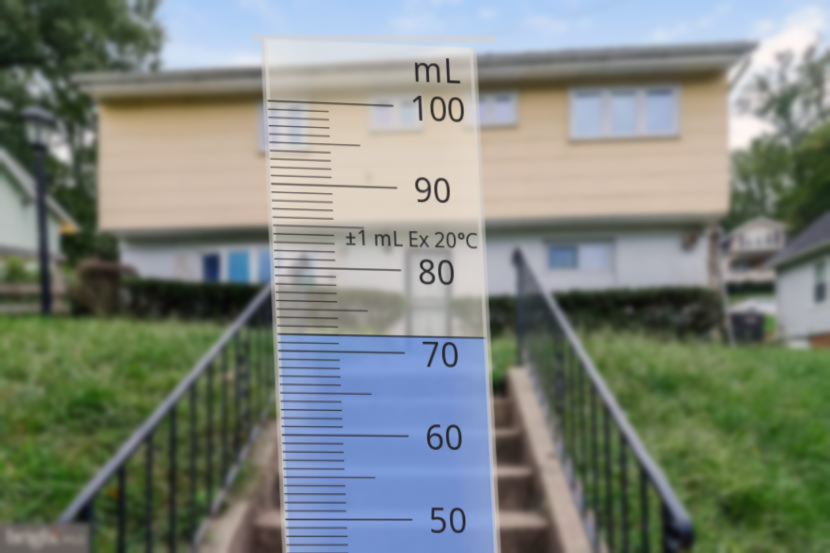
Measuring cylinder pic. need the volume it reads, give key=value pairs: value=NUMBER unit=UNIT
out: value=72 unit=mL
